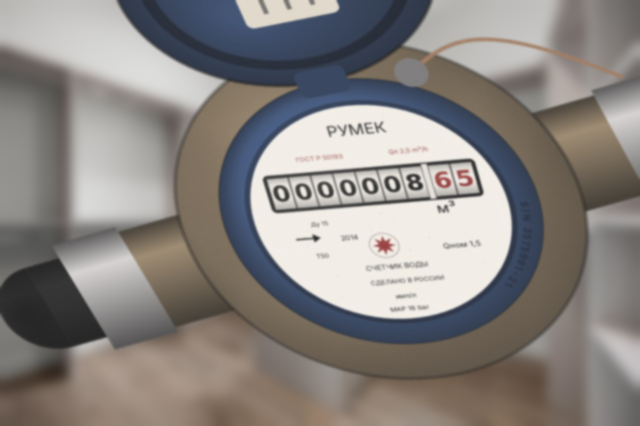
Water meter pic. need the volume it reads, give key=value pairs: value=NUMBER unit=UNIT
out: value=8.65 unit=m³
